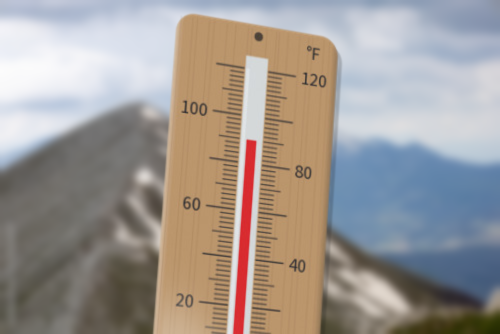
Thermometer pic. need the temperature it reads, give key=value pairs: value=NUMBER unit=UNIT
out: value=90 unit=°F
